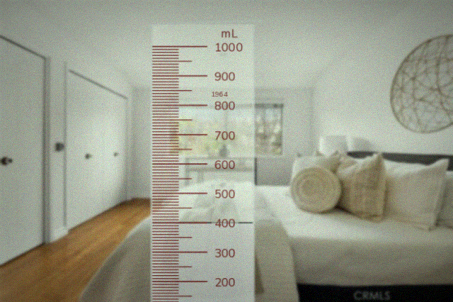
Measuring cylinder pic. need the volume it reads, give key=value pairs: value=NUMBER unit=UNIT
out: value=400 unit=mL
